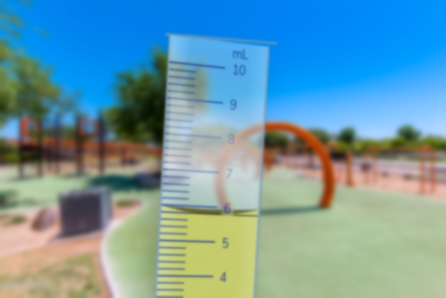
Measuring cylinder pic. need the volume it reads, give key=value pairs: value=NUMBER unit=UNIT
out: value=5.8 unit=mL
